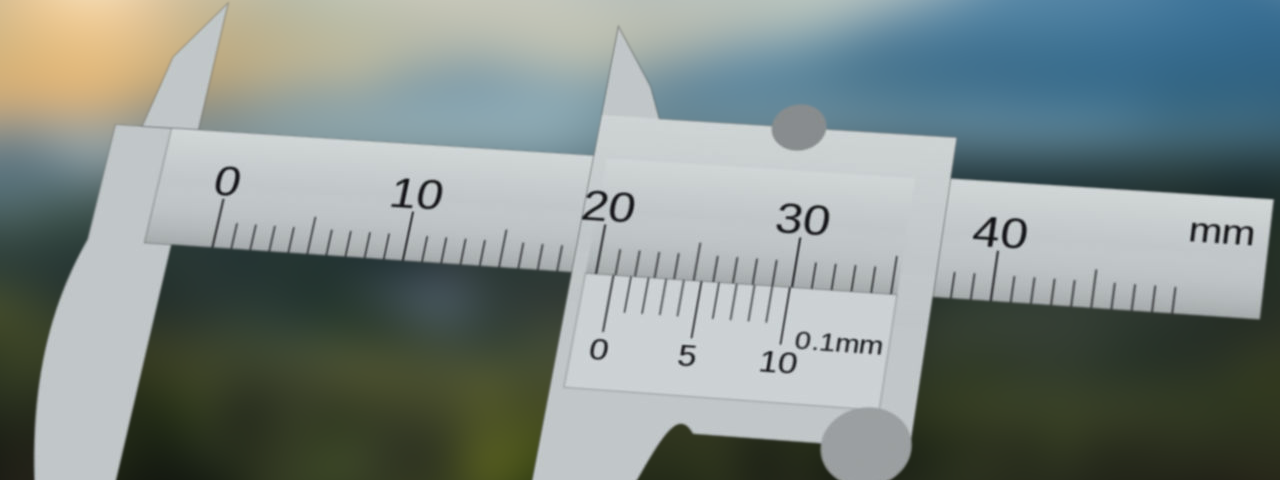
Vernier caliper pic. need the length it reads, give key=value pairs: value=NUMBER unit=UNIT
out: value=20.9 unit=mm
